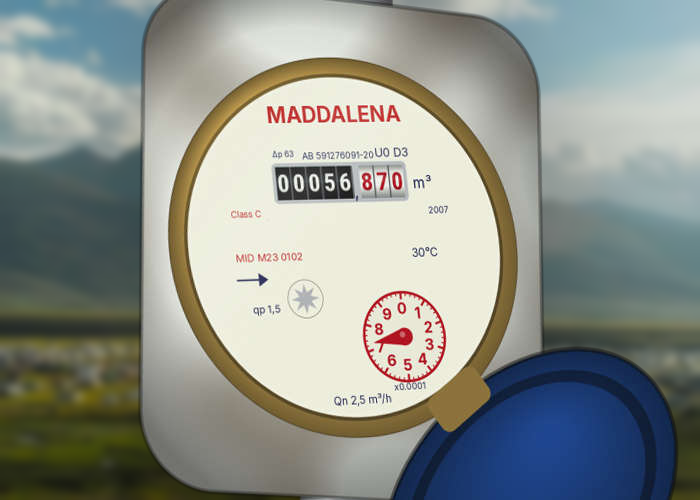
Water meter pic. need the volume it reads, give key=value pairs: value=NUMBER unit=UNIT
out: value=56.8707 unit=m³
